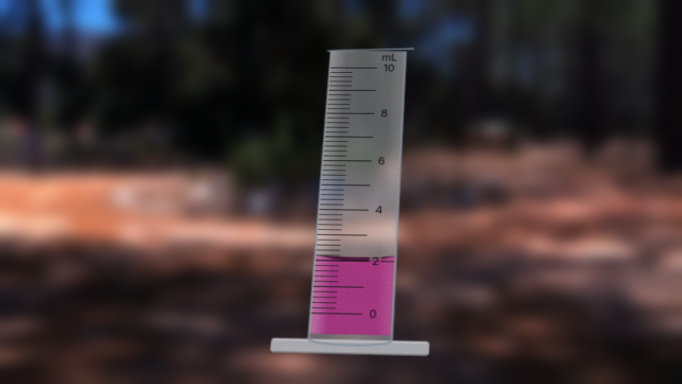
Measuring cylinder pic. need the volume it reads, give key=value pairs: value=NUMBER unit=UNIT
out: value=2 unit=mL
